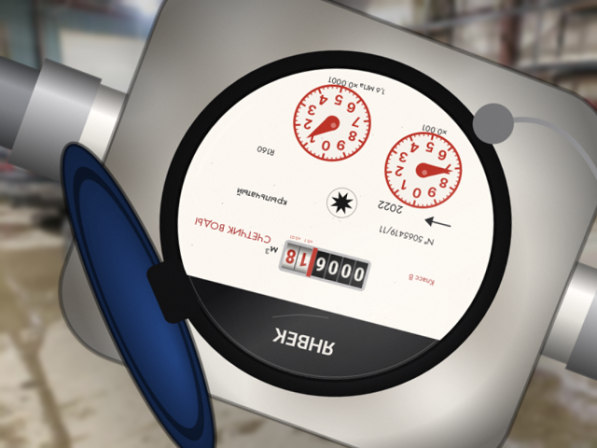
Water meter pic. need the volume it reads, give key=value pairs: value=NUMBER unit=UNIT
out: value=6.1871 unit=m³
